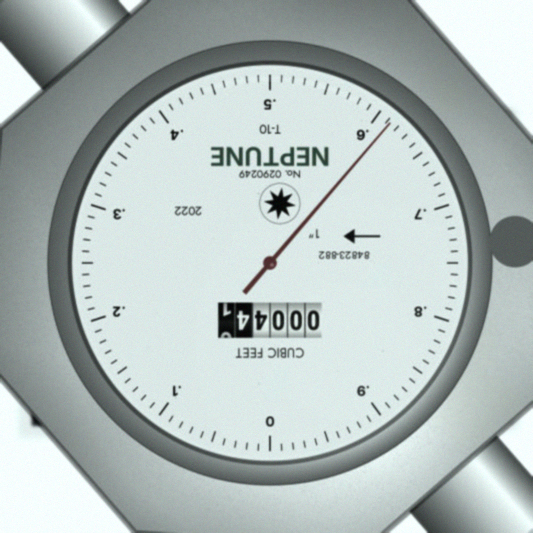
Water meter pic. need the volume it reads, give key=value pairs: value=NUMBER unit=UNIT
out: value=440.61 unit=ft³
